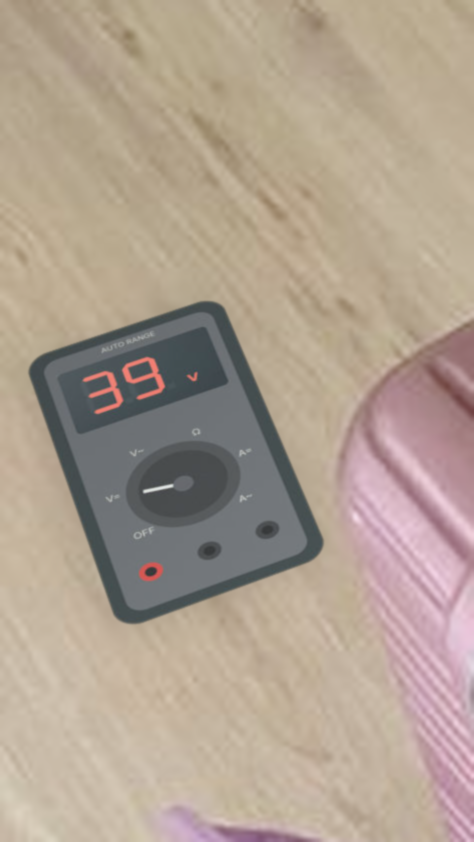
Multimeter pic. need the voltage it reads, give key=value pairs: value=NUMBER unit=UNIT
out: value=39 unit=V
